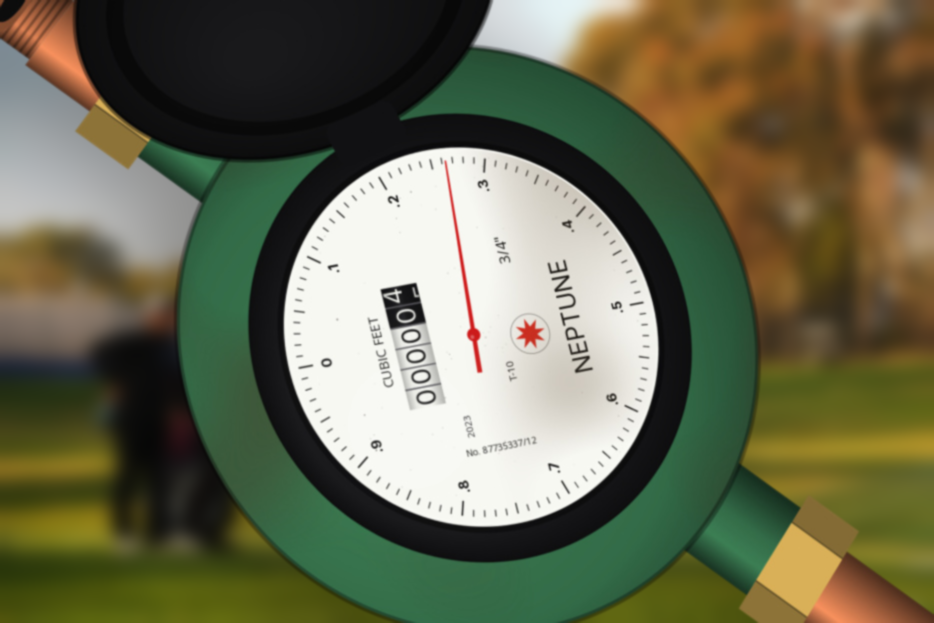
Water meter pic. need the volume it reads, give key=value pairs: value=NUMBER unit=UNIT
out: value=4.26 unit=ft³
